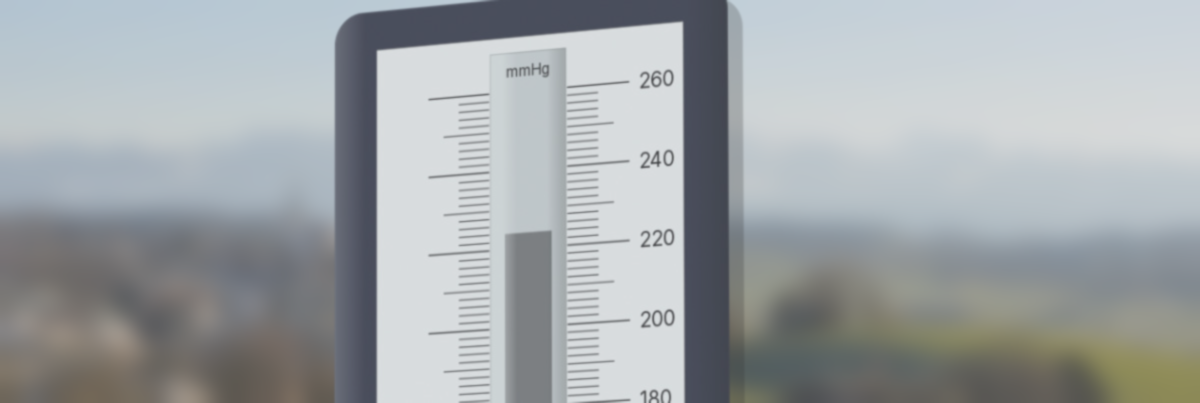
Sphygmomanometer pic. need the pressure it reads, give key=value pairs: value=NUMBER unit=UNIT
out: value=224 unit=mmHg
